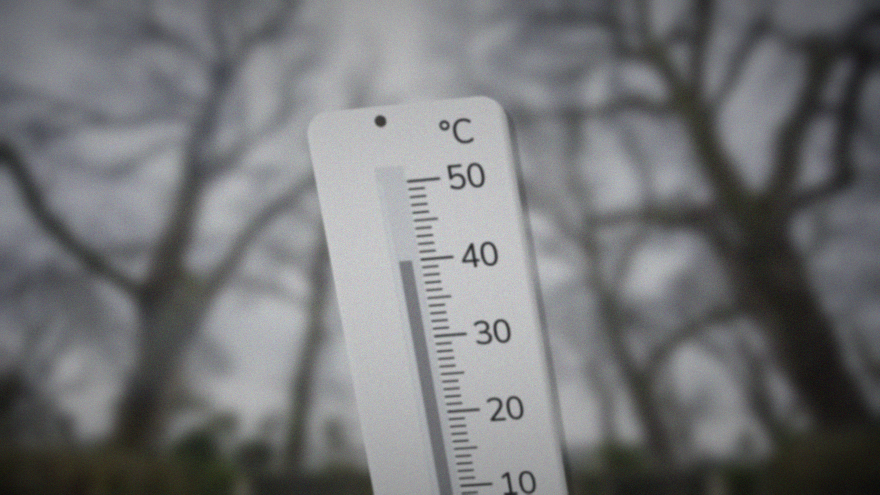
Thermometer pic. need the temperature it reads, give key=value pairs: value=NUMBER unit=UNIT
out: value=40 unit=°C
